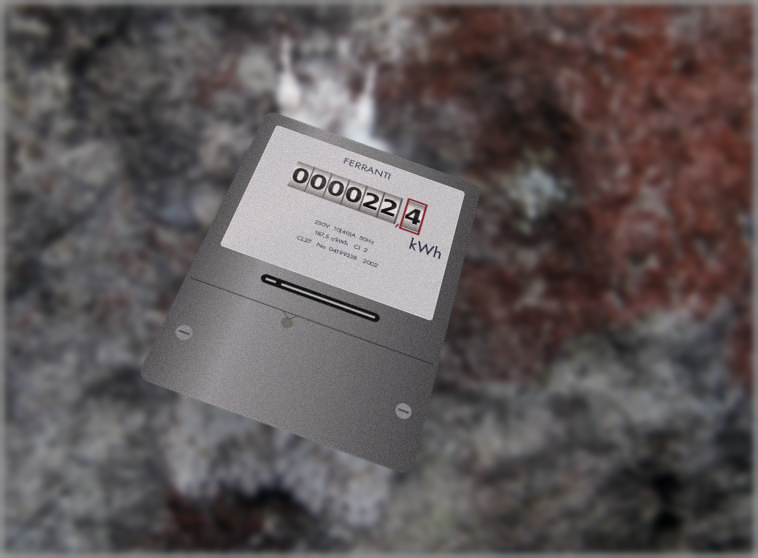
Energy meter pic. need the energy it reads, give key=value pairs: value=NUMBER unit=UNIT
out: value=22.4 unit=kWh
